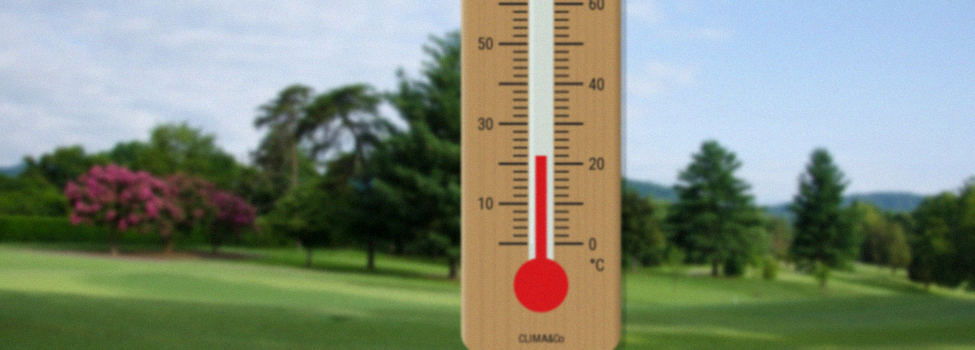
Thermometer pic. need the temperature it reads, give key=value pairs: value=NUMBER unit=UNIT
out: value=22 unit=°C
